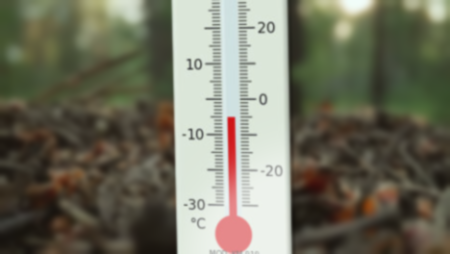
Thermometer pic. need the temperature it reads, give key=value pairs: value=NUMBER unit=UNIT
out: value=-5 unit=°C
